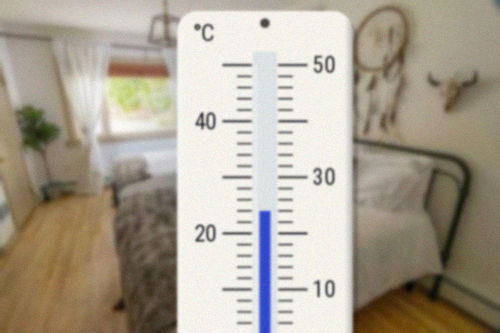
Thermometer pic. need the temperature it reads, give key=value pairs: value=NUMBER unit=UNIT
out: value=24 unit=°C
